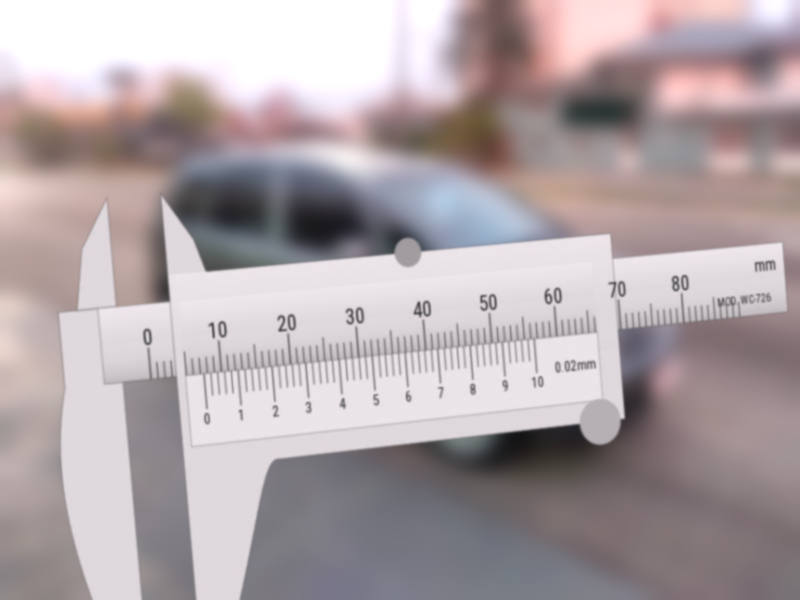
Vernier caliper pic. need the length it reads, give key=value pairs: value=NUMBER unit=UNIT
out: value=7.5 unit=mm
